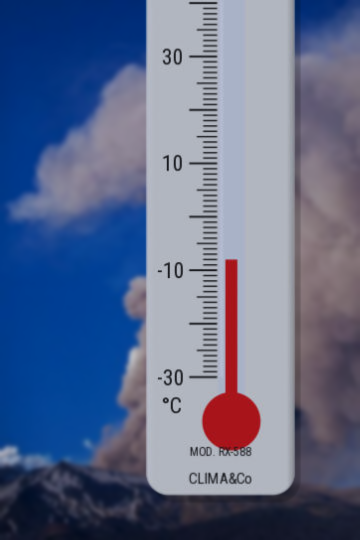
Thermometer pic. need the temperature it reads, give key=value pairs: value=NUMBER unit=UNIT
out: value=-8 unit=°C
